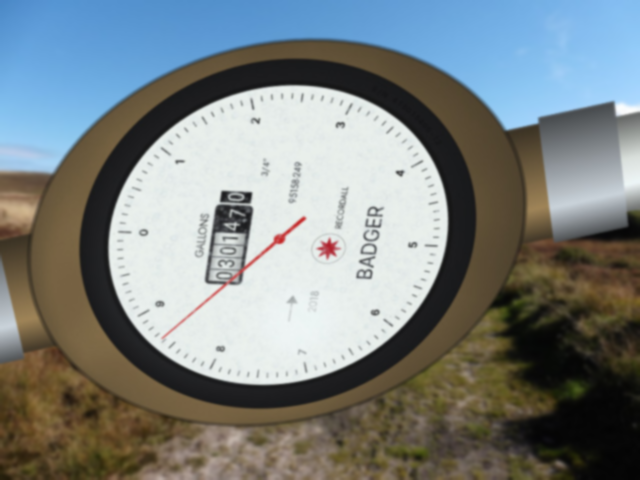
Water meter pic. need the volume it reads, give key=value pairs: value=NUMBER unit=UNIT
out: value=301468.6 unit=gal
